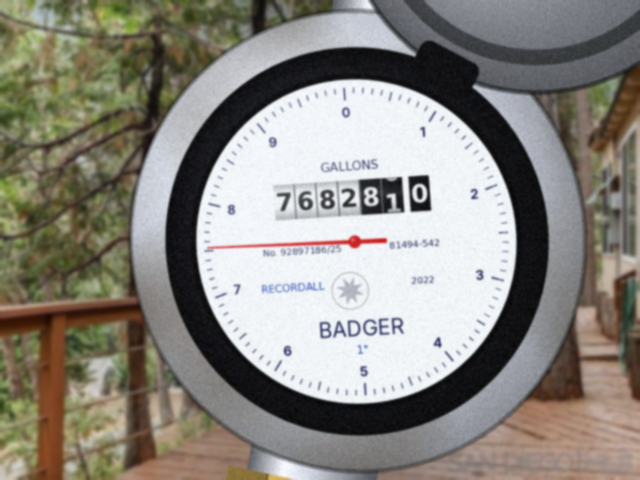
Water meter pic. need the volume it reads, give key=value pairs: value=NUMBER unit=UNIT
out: value=7682807.5 unit=gal
